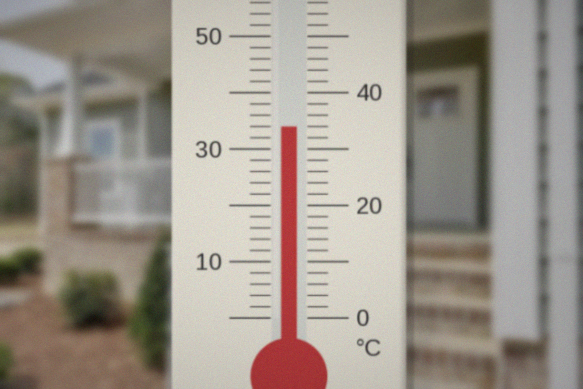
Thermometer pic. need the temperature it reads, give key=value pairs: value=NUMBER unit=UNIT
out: value=34 unit=°C
